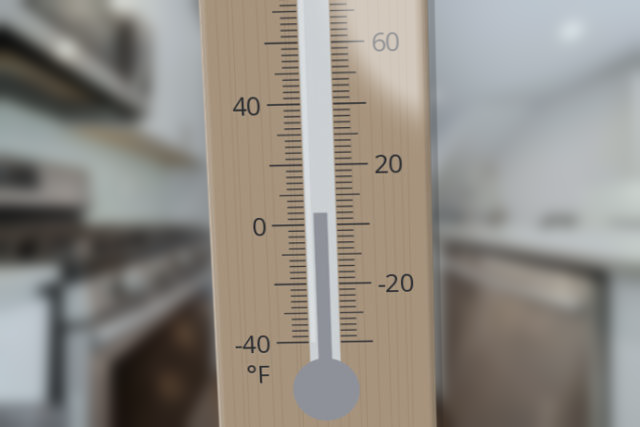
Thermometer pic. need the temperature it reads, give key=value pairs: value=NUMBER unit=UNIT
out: value=4 unit=°F
